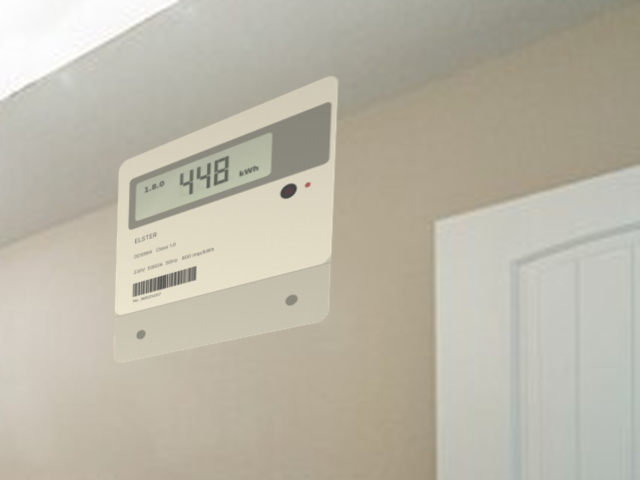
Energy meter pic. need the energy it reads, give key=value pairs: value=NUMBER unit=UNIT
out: value=448 unit=kWh
